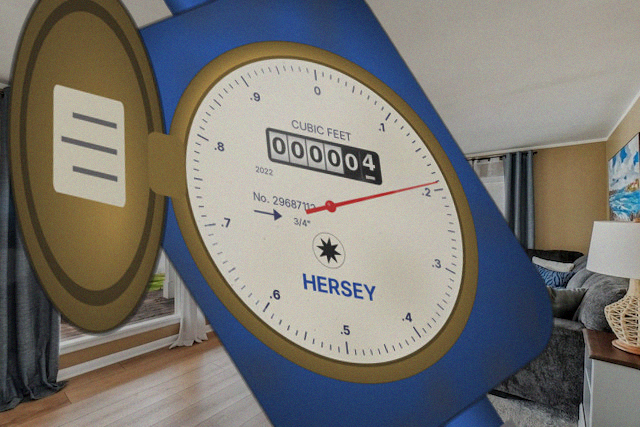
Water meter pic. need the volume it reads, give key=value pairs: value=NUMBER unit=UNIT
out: value=4.19 unit=ft³
